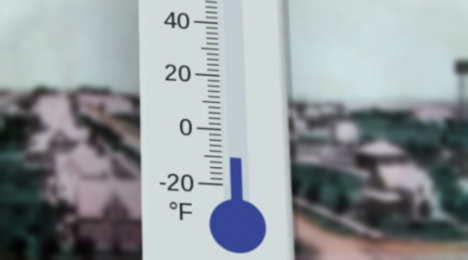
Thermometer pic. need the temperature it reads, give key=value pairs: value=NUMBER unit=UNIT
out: value=-10 unit=°F
